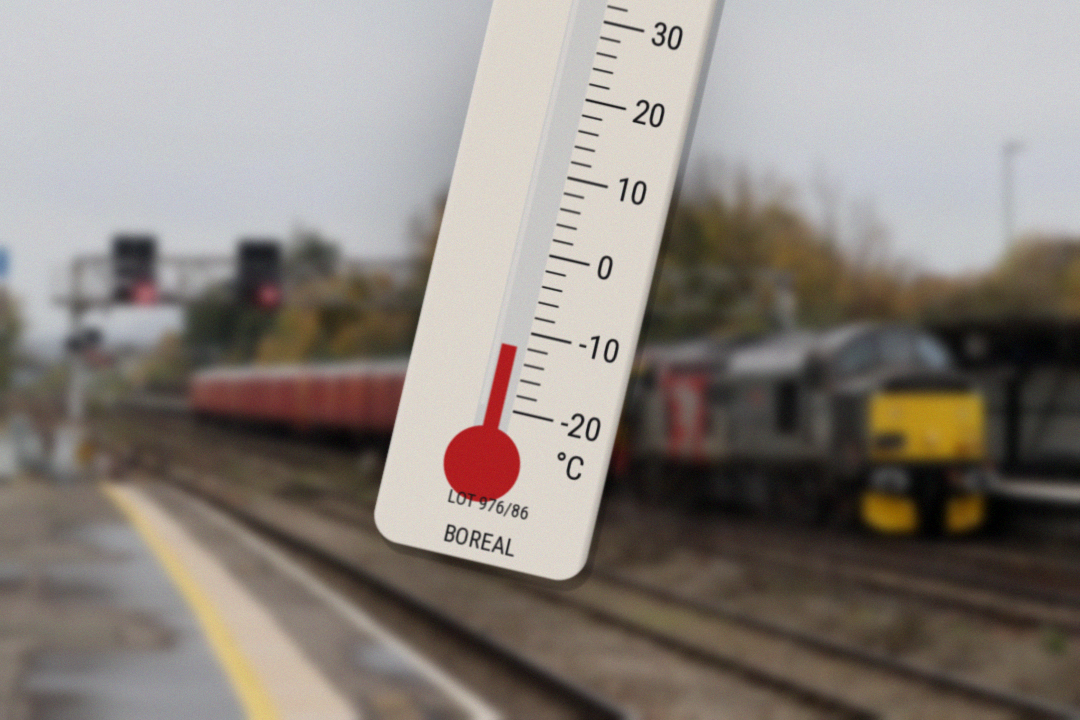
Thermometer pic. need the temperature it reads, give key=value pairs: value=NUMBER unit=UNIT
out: value=-12 unit=°C
